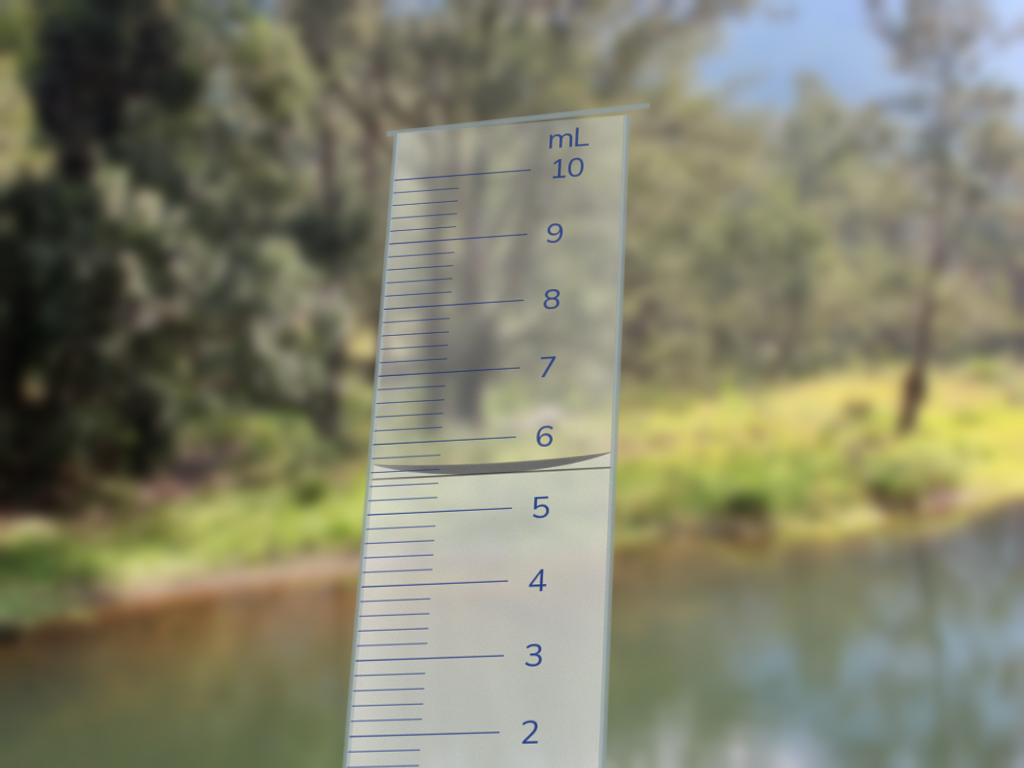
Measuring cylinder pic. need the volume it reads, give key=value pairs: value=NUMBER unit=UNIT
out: value=5.5 unit=mL
